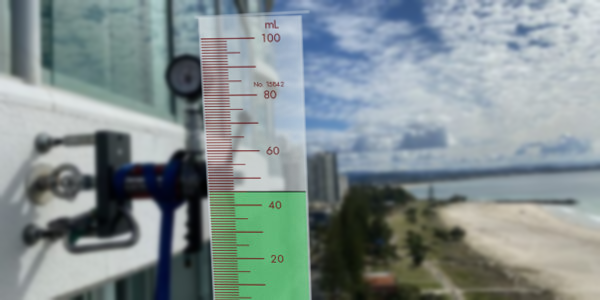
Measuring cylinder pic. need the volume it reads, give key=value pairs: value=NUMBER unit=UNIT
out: value=45 unit=mL
